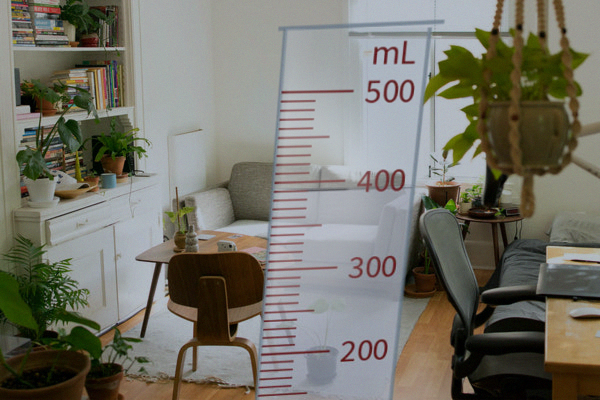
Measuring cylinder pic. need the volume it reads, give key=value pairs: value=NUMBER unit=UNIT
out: value=390 unit=mL
